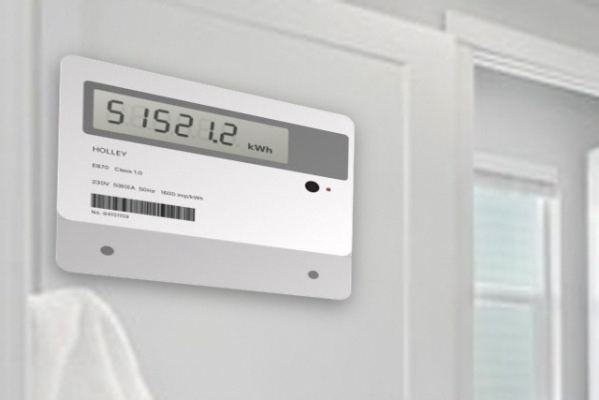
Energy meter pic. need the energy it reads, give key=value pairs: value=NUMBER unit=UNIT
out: value=51521.2 unit=kWh
